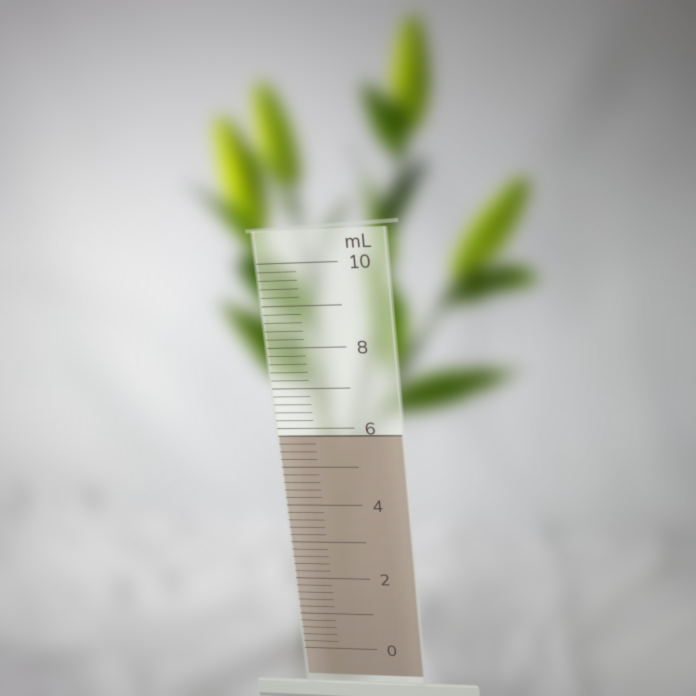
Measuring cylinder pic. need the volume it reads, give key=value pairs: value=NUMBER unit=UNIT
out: value=5.8 unit=mL
